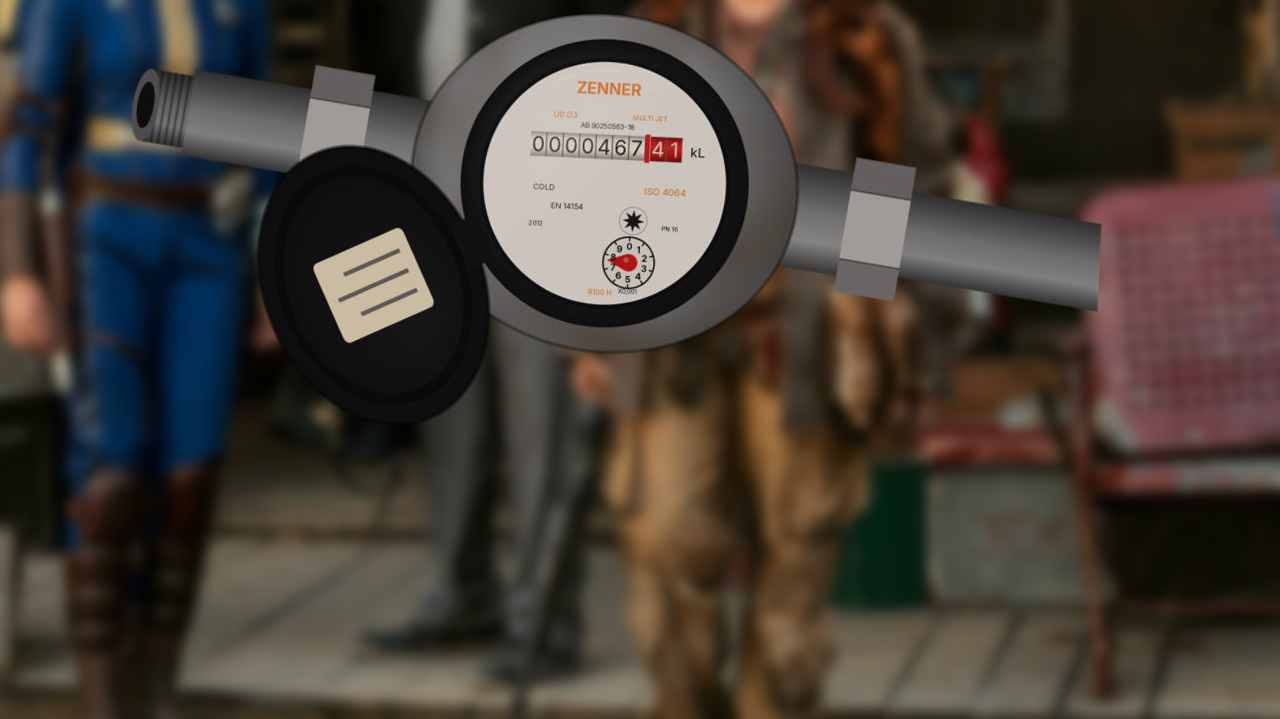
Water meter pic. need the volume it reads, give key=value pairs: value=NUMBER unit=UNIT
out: value=467.417 unit=kL
